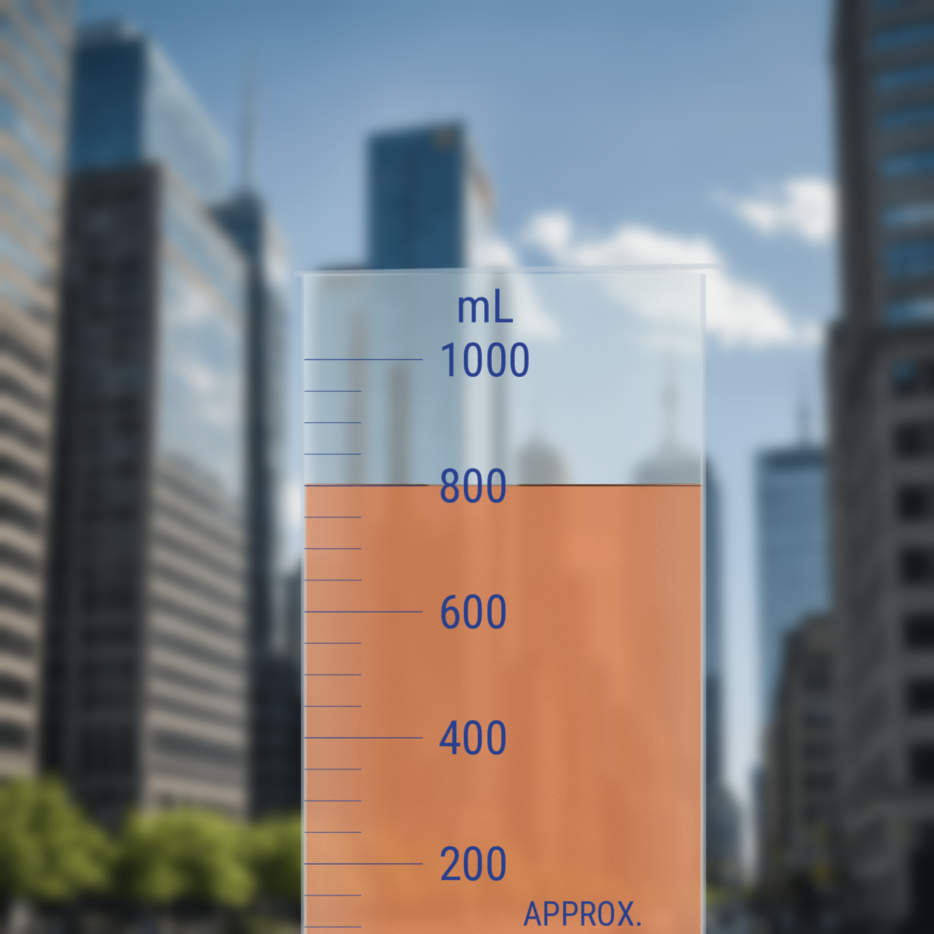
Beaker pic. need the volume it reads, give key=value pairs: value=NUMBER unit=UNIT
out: value=800 unit=mL
